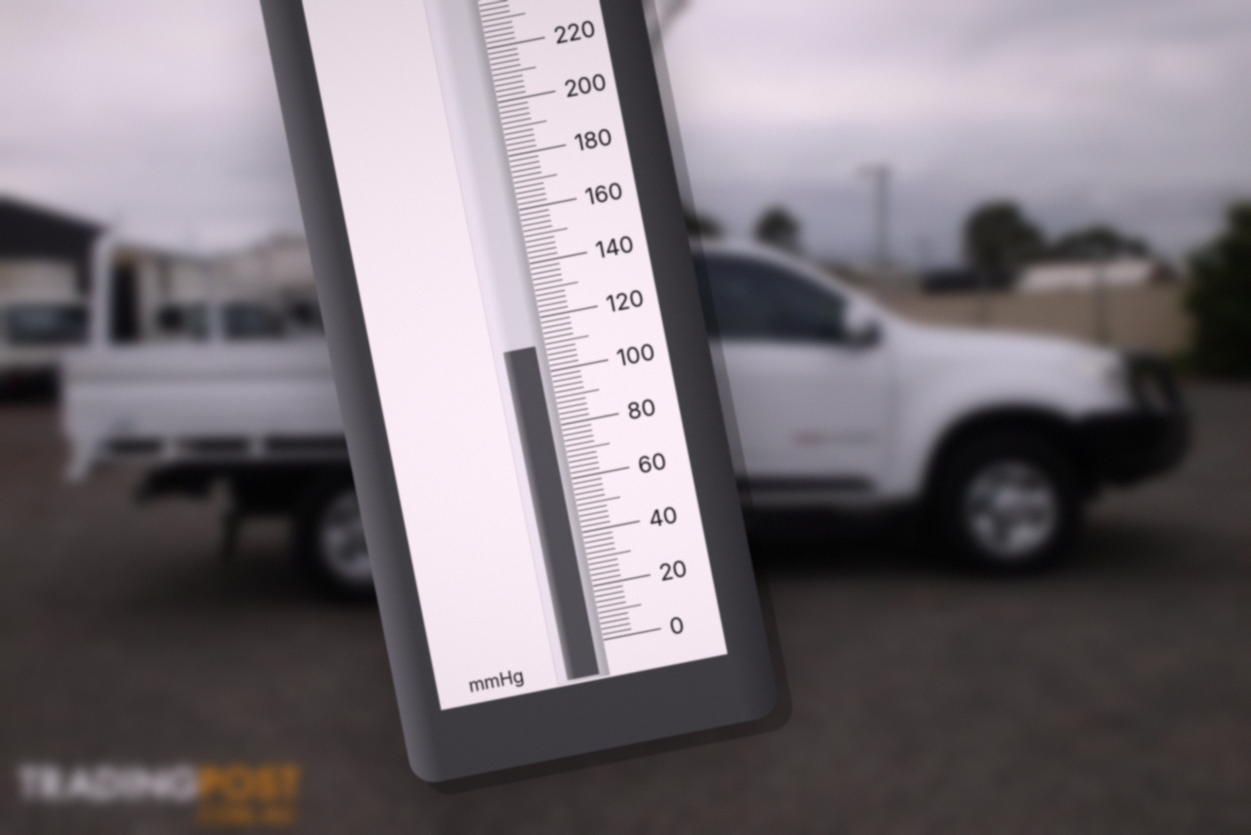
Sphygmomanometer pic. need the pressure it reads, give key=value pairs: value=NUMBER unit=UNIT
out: value=110 unit=mmHg
